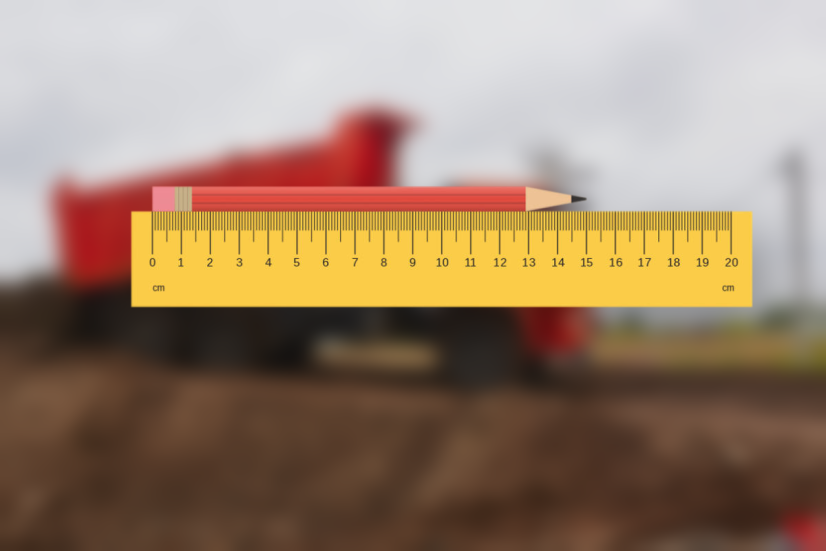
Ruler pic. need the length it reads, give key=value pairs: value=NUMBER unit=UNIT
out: value=15 unit=cm
